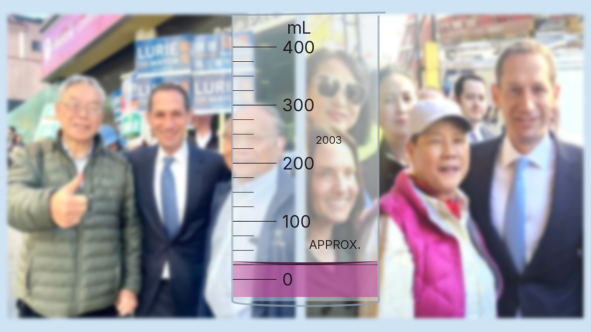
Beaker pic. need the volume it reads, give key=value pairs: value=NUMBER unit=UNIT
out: value=25 unit=mL
